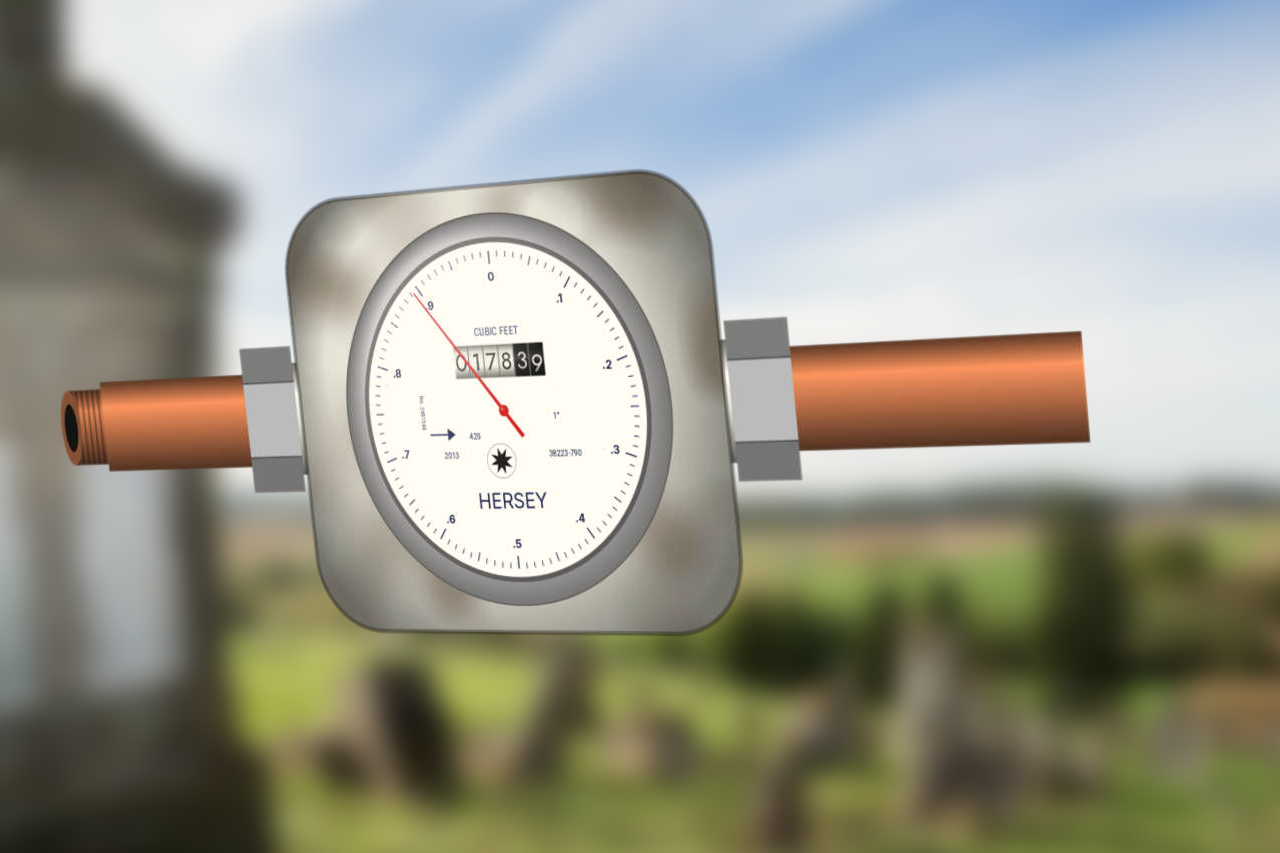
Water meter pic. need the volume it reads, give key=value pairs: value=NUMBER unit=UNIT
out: value=17838.89 unit=ft³
